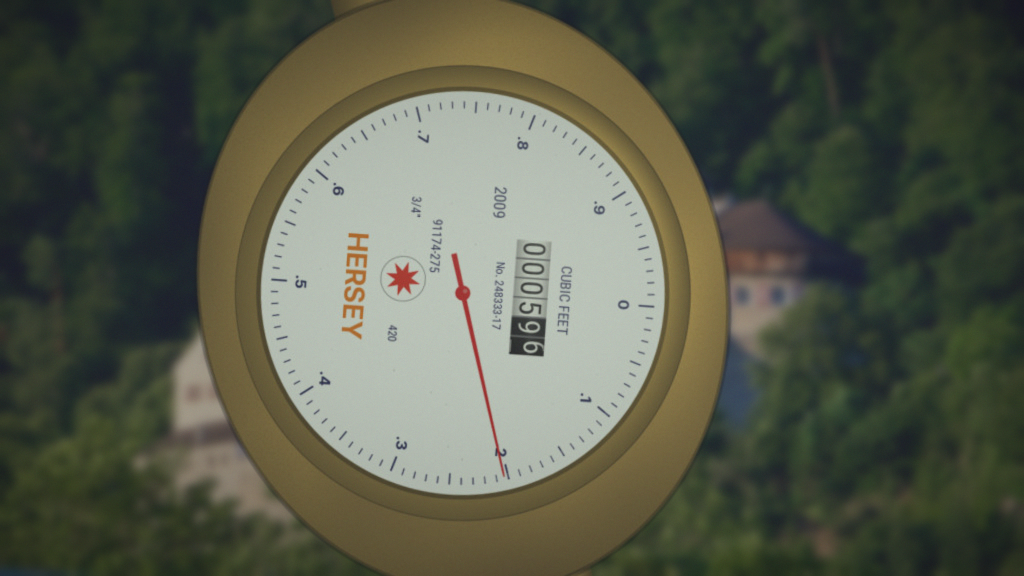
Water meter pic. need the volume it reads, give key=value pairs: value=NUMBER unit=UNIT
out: value=596.20 unit=ft³
